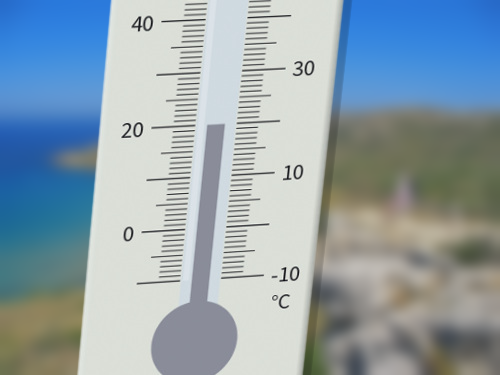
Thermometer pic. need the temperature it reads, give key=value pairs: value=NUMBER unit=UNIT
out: value=20 unit=°C
